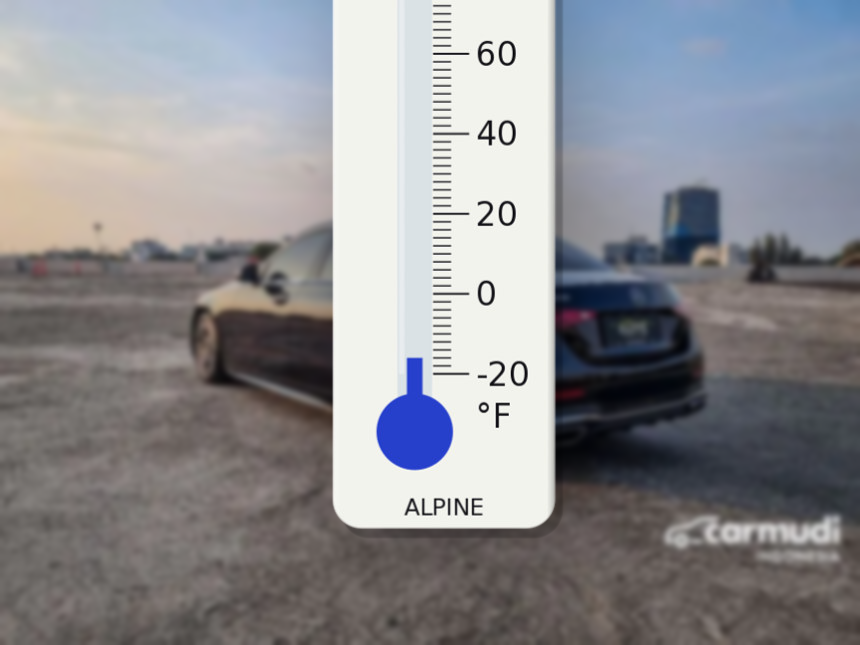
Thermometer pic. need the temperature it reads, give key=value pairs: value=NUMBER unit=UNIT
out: value=-16 unit=°F
